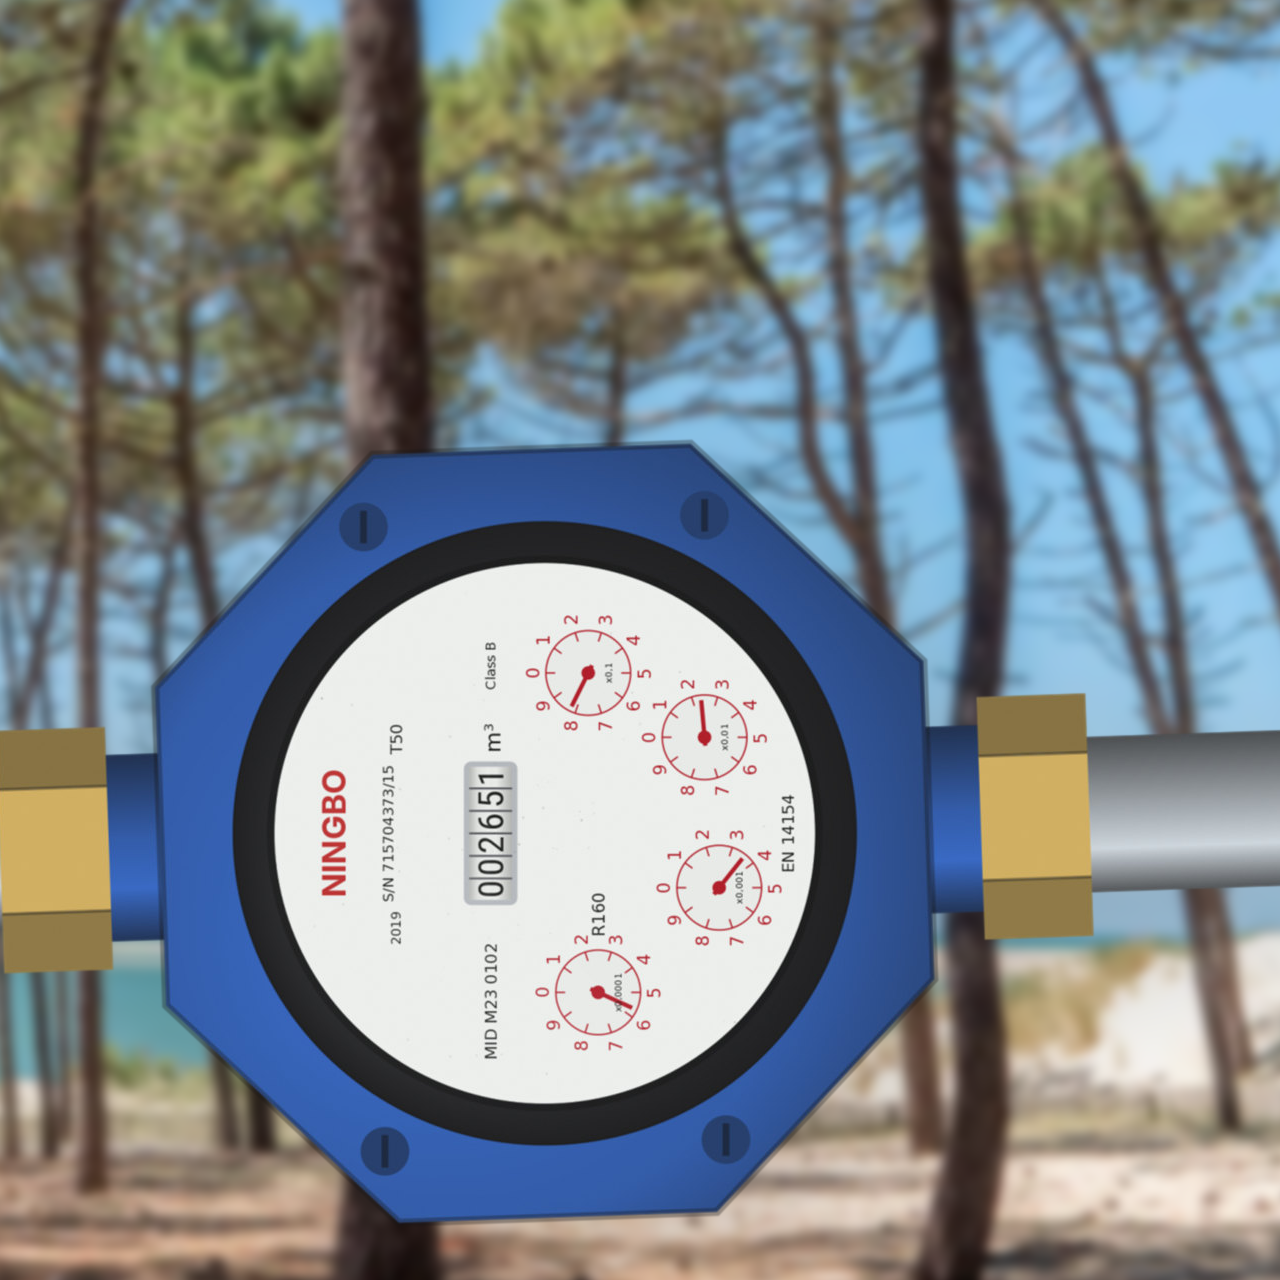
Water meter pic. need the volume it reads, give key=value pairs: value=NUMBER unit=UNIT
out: value=2651.8235 unit=m³
